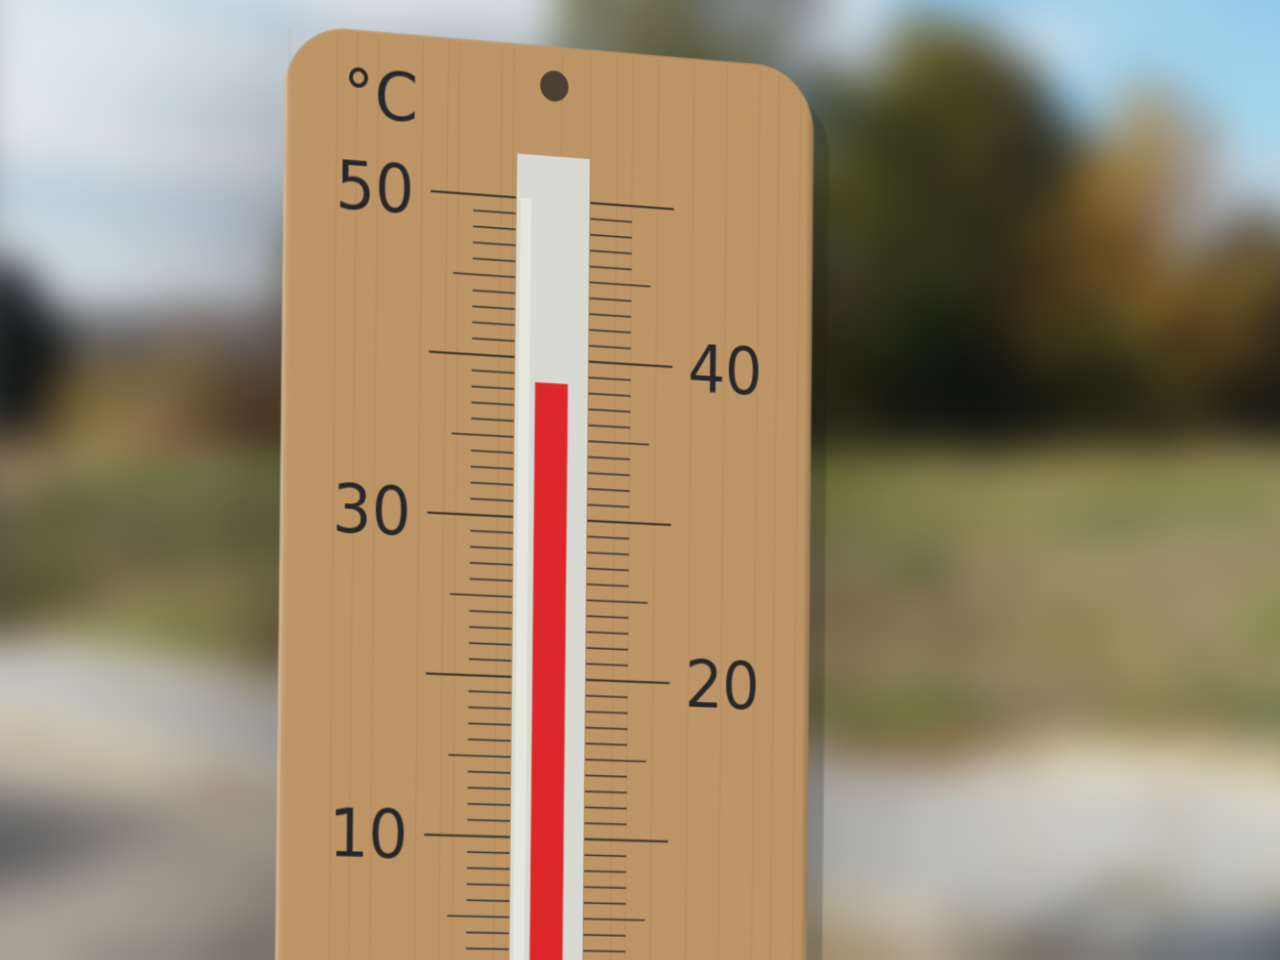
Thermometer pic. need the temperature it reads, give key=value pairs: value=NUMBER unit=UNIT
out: value=38.5 unit=°C
